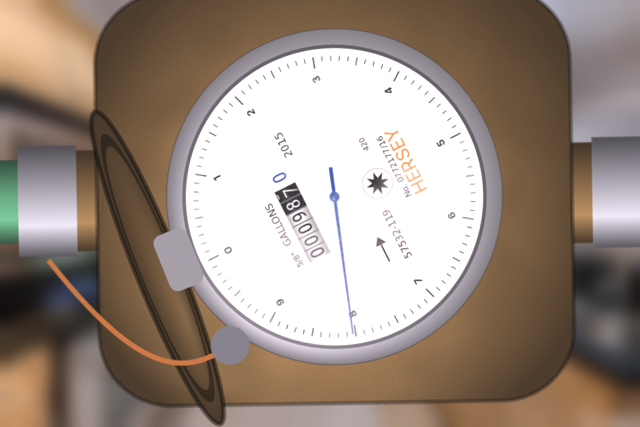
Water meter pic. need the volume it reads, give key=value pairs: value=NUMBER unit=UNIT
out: value=9868.0 unit=gal
